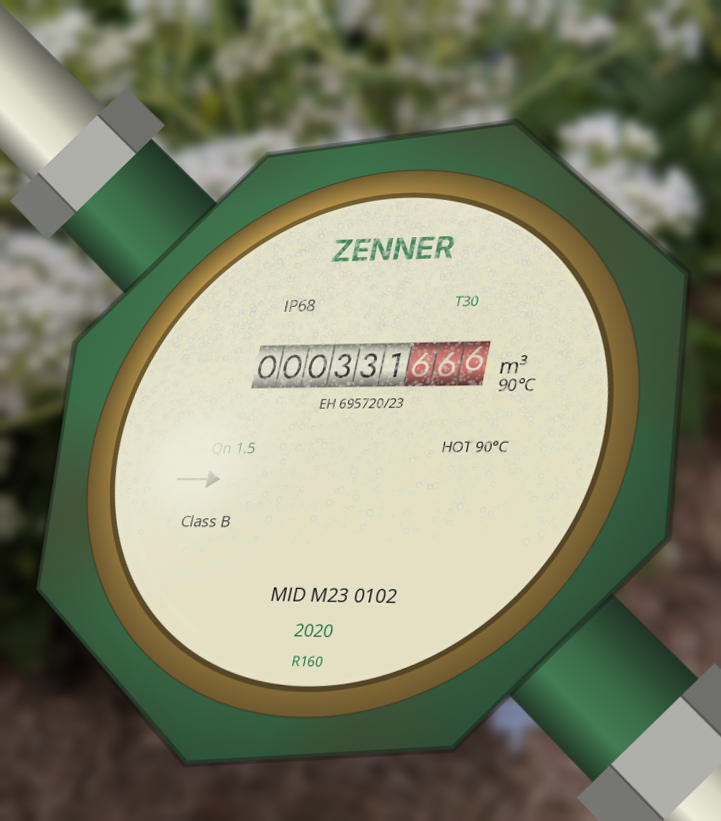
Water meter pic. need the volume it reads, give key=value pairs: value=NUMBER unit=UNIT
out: value=331.666 unit=m³
